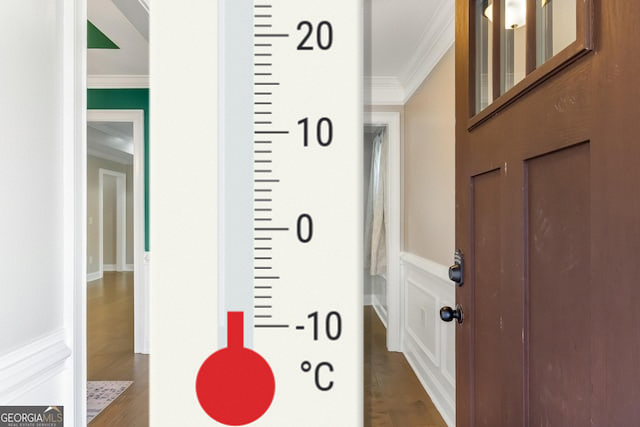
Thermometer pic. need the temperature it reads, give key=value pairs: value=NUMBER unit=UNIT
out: value=-8.5 unit=°C
